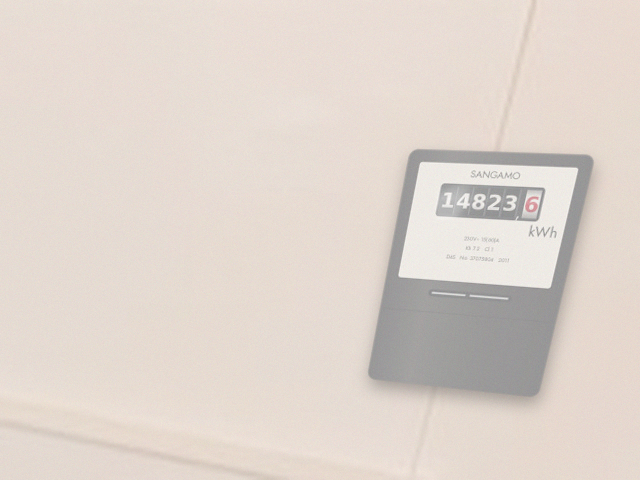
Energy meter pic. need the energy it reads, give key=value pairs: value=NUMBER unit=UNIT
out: value=14823.6 unit=kWh
